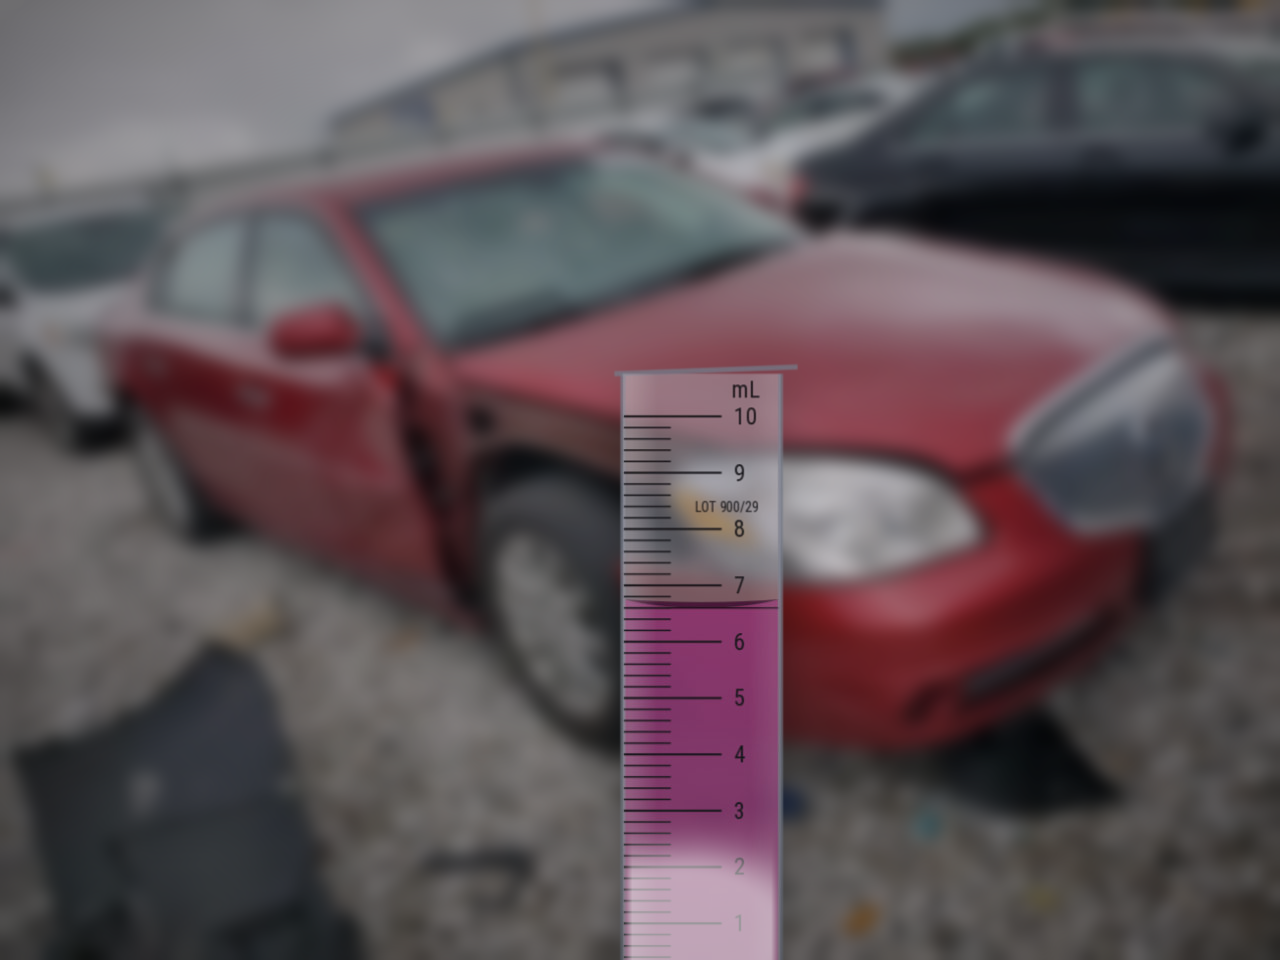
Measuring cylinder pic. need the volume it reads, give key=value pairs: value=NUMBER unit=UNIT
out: value=6.6 unit=mL
